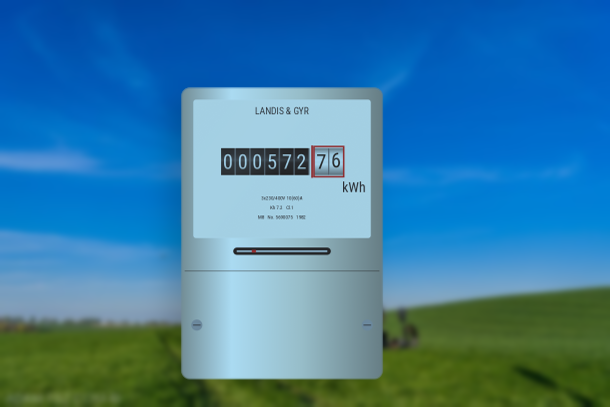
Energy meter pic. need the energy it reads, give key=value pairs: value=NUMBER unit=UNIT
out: value=572.76 unit=kWh
